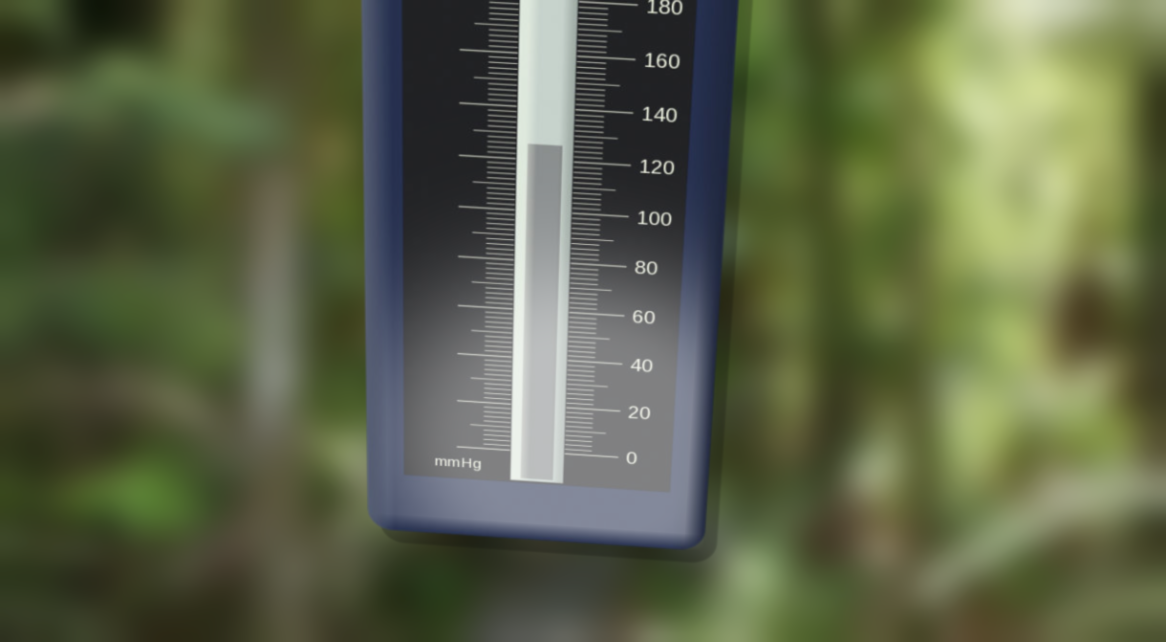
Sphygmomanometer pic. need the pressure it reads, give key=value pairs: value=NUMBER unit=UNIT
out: value=126 unit=mmHg
